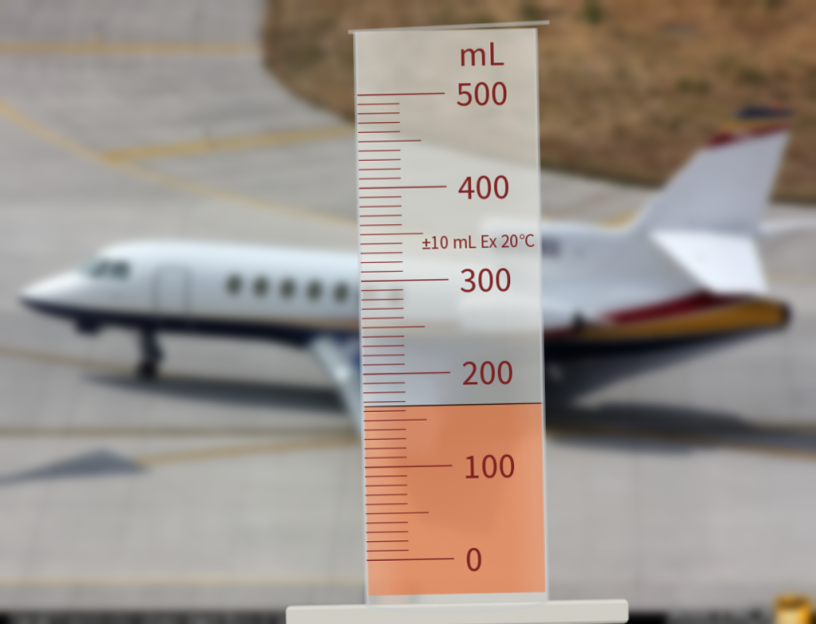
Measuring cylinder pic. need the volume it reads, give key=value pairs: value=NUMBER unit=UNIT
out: value=165 unit=mL
